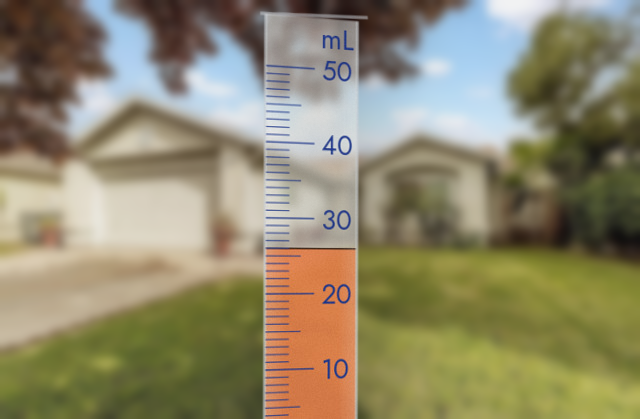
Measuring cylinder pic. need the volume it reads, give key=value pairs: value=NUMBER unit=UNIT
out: value=26 unit=mL
